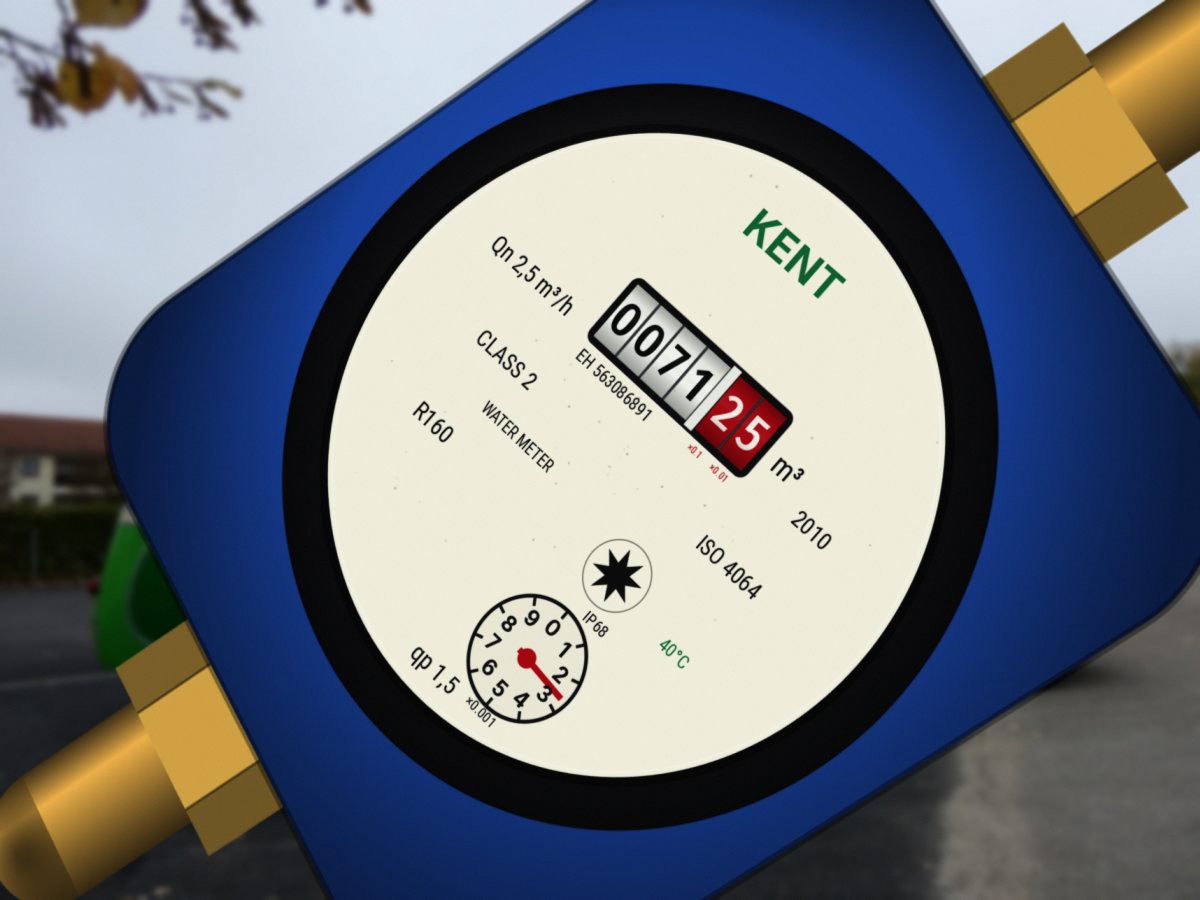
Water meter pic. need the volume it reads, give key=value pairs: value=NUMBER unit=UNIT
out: value=71.252 unit=m³
